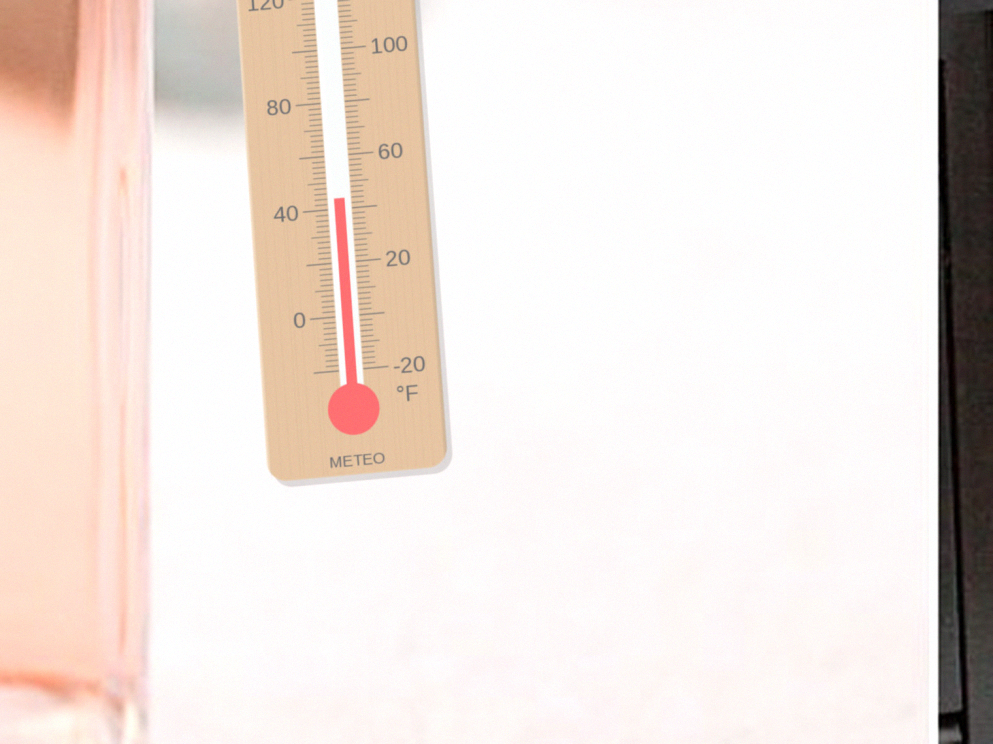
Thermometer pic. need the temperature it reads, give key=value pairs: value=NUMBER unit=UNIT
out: value=44 unit=°F
